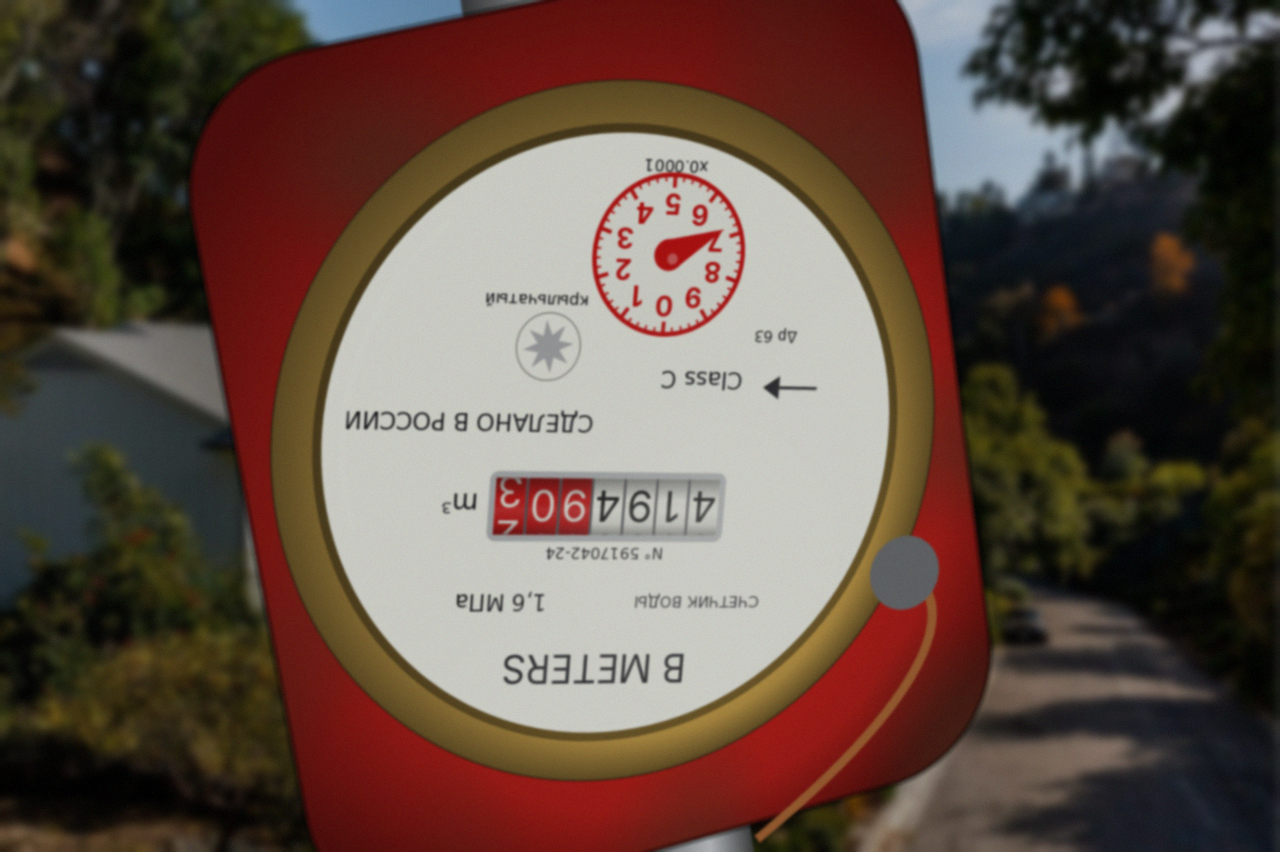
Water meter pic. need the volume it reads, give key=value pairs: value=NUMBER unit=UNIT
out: value=4194.9026 unit=m³
